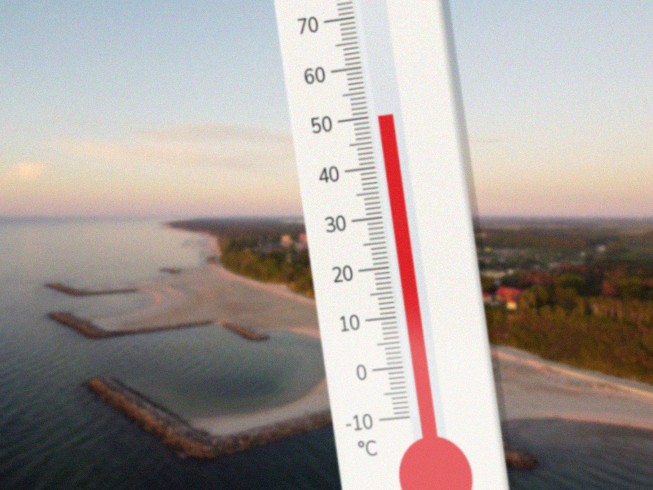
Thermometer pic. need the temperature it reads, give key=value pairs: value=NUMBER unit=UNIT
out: value=50 unit=°C
